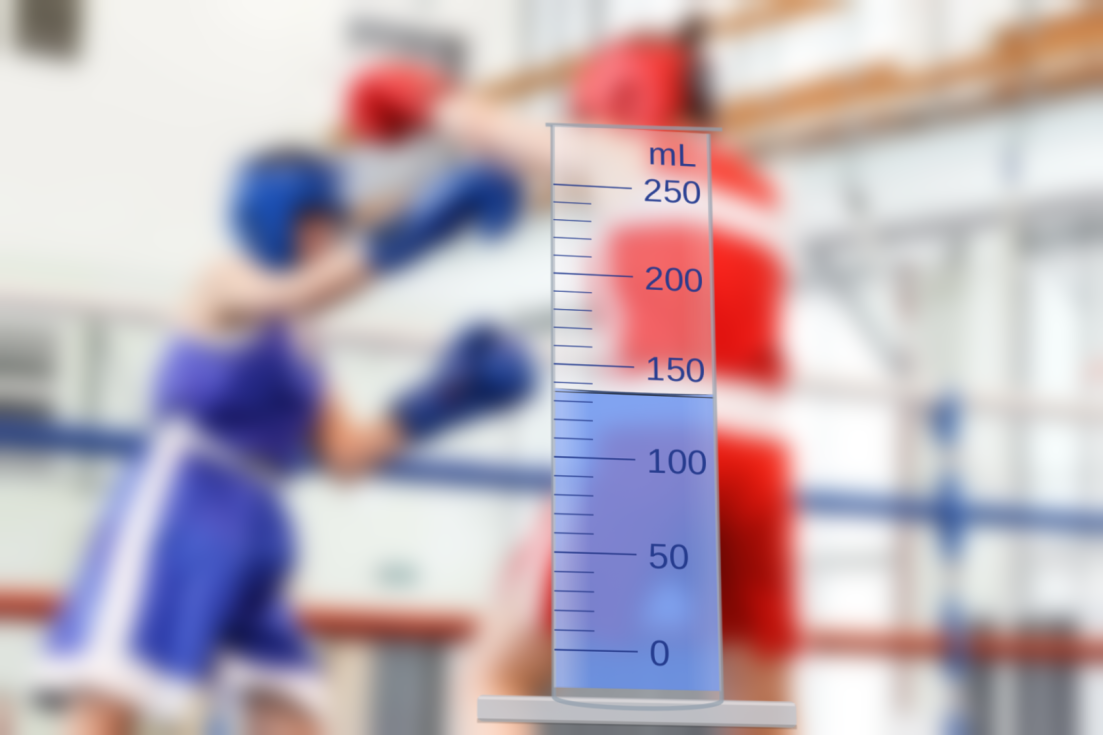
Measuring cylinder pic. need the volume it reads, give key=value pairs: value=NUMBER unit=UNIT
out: value=135 unit=mL
